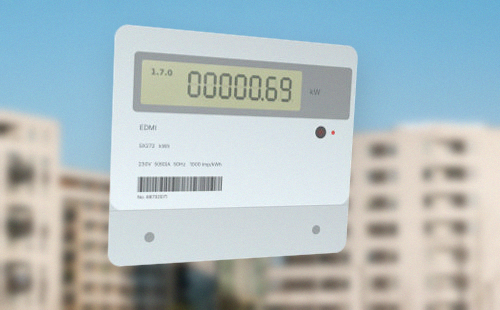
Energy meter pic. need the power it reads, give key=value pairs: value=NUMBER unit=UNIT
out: value=0.69 unit=kW
